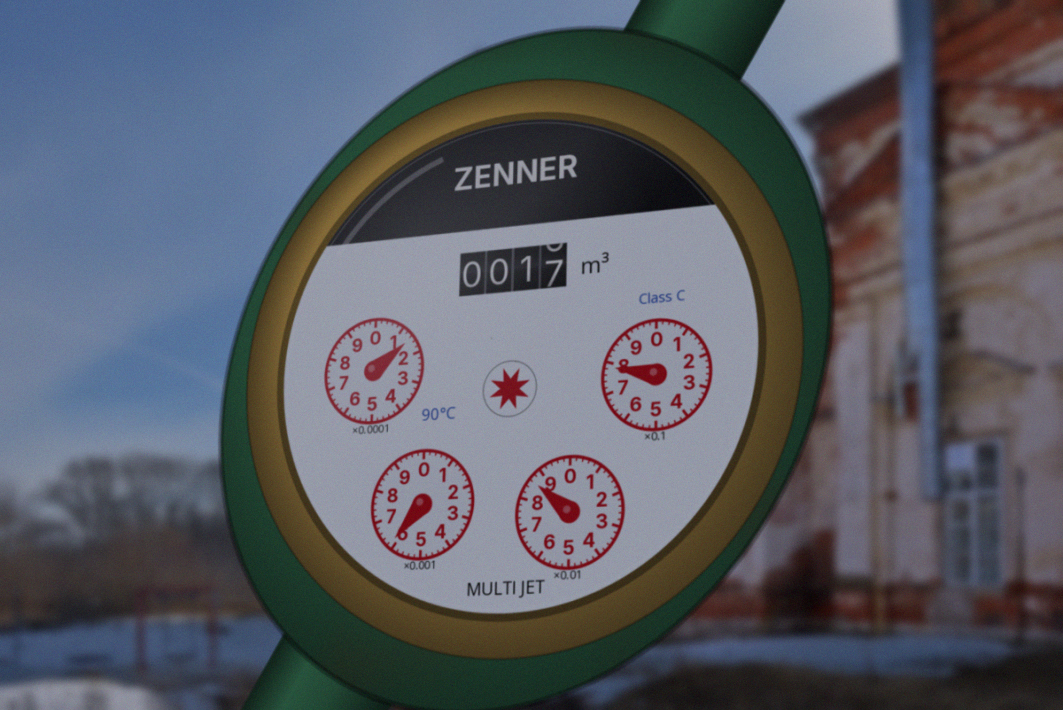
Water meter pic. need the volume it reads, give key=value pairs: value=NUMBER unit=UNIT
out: value=16.7861 unit=m³
